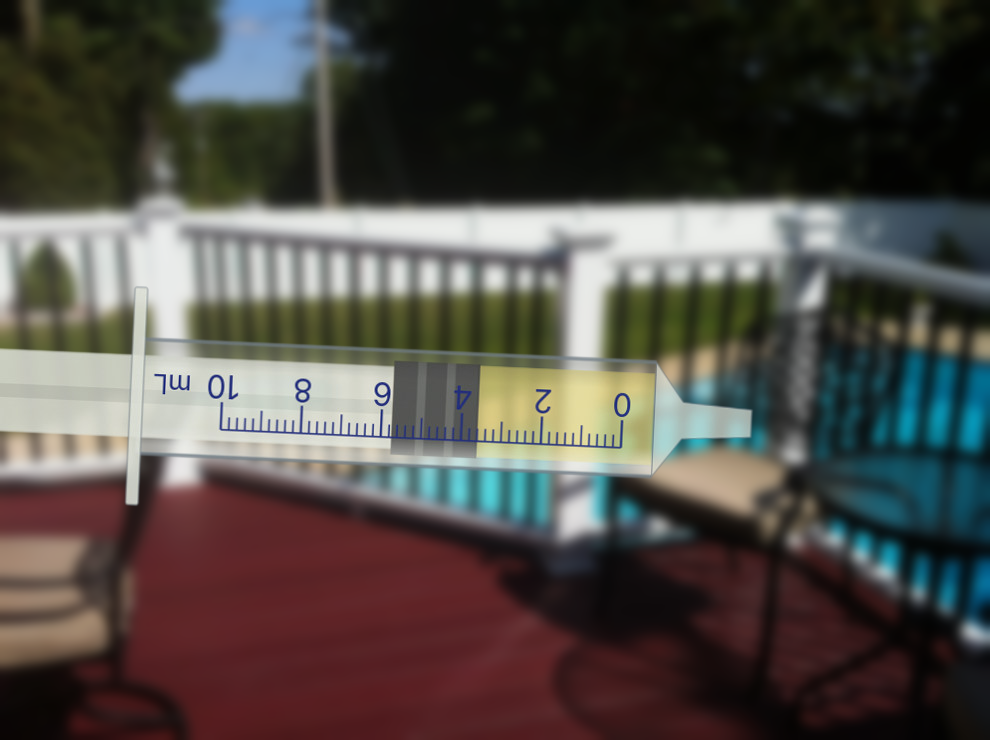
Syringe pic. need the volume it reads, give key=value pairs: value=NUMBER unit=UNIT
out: value=3.6 unit=mL
